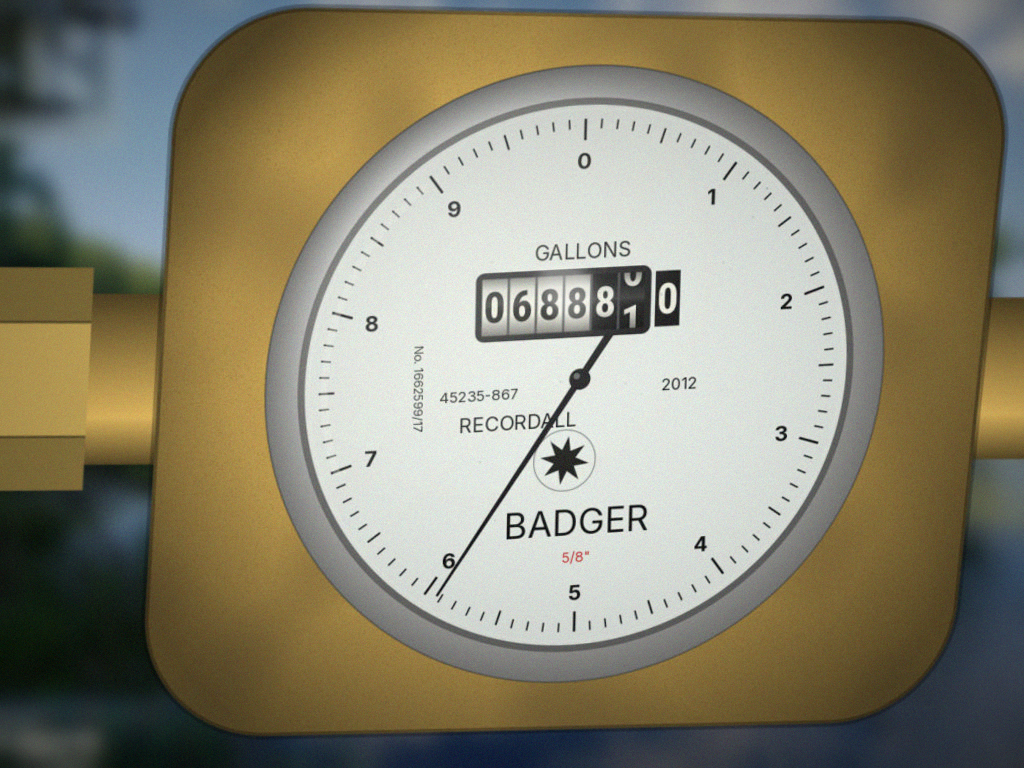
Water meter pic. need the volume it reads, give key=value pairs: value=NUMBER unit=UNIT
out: value=688805.9 unit=gal
